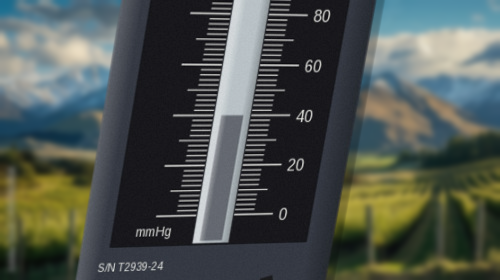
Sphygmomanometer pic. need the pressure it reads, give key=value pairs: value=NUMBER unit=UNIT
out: value=40 unit=mmHg
